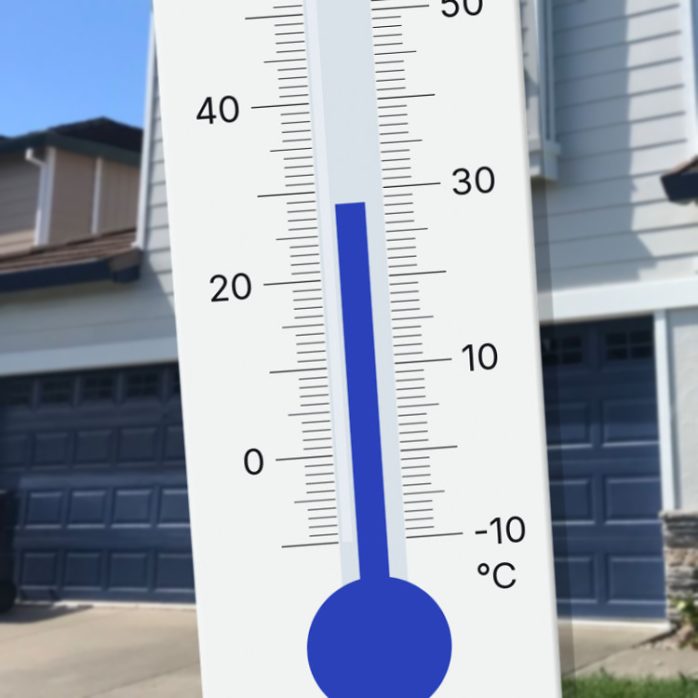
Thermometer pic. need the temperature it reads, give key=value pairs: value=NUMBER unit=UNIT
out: value=28.5 unit=°C
